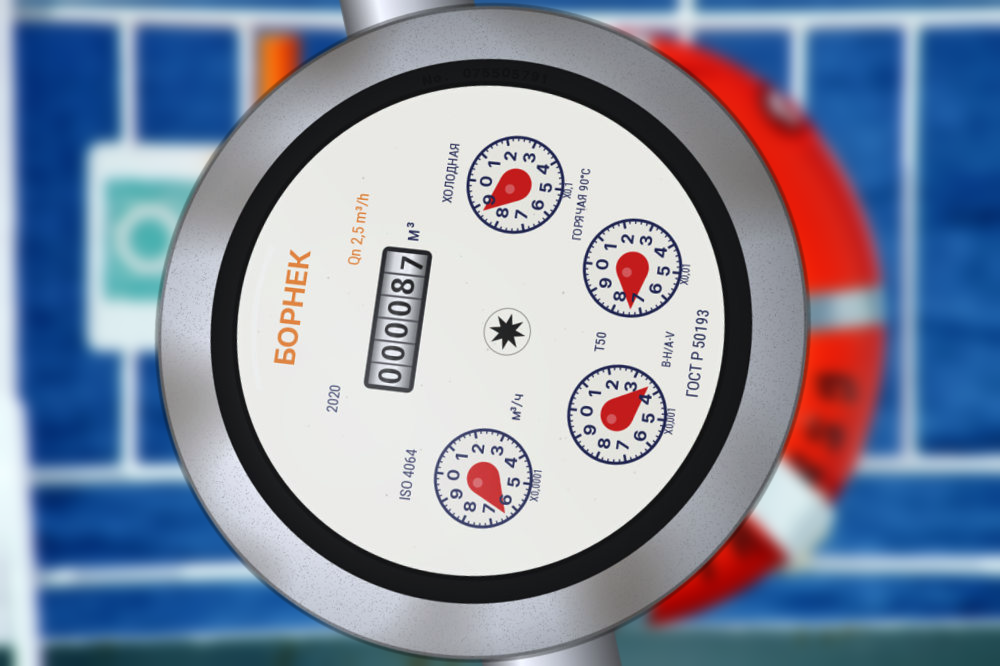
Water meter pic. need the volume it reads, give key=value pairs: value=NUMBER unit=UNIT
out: value=86.8736 unit=m³
